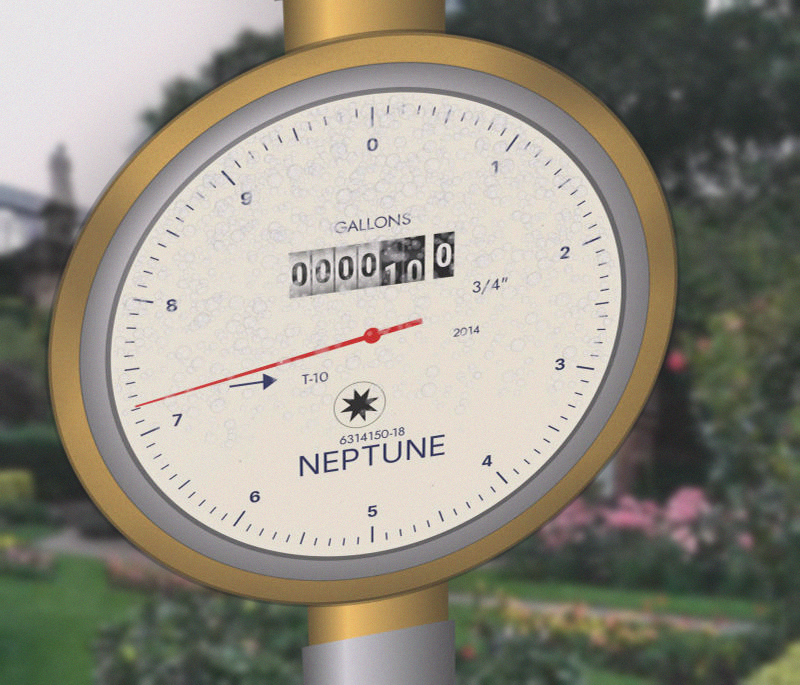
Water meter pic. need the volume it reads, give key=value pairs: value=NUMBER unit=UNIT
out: value=97.2 unit=gal
